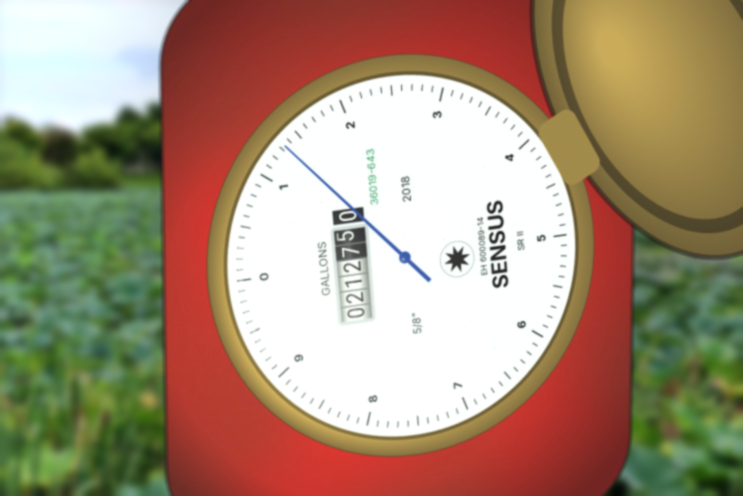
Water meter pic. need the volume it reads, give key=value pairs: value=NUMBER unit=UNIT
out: value=212751.3 unit=gal
